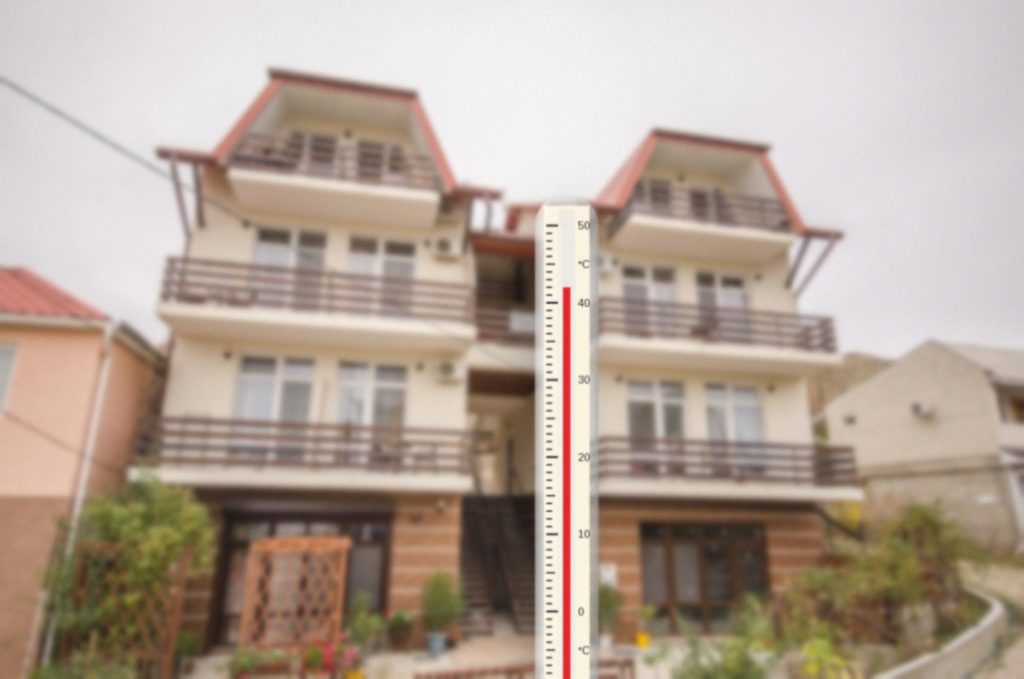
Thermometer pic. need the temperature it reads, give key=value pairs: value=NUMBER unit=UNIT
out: value=42 unit=°C
